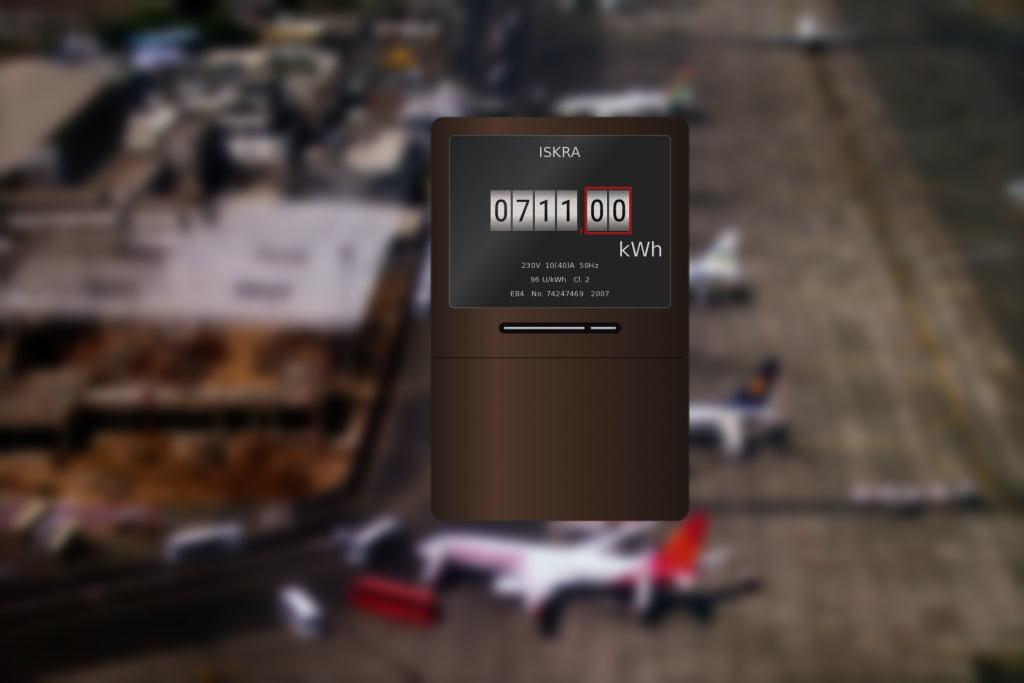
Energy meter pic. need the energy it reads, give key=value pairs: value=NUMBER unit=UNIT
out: value=711.00 unit=kWh
